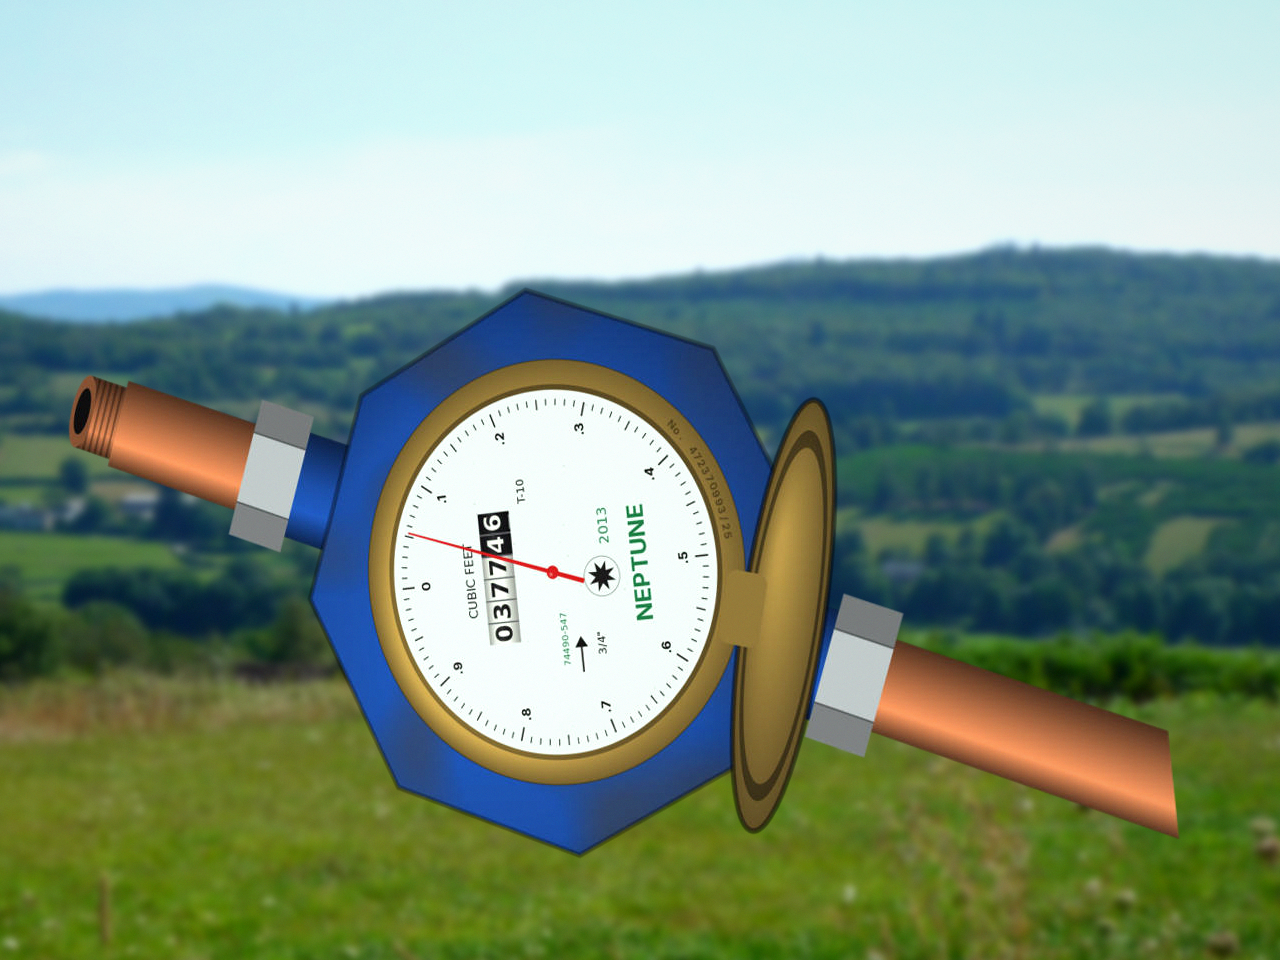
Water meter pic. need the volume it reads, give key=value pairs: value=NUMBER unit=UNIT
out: value=37746.05 unit=ft³
